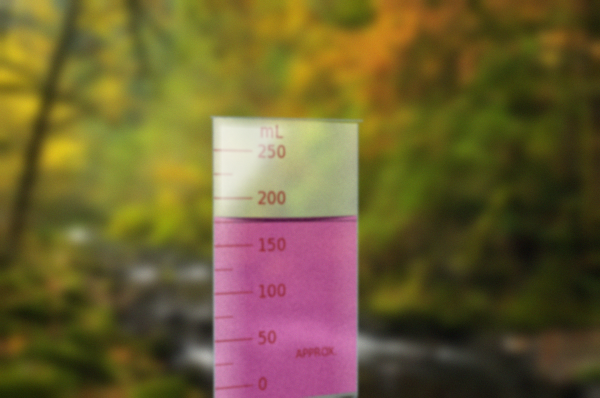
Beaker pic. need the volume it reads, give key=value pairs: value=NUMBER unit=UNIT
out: value=175 unit=mL
